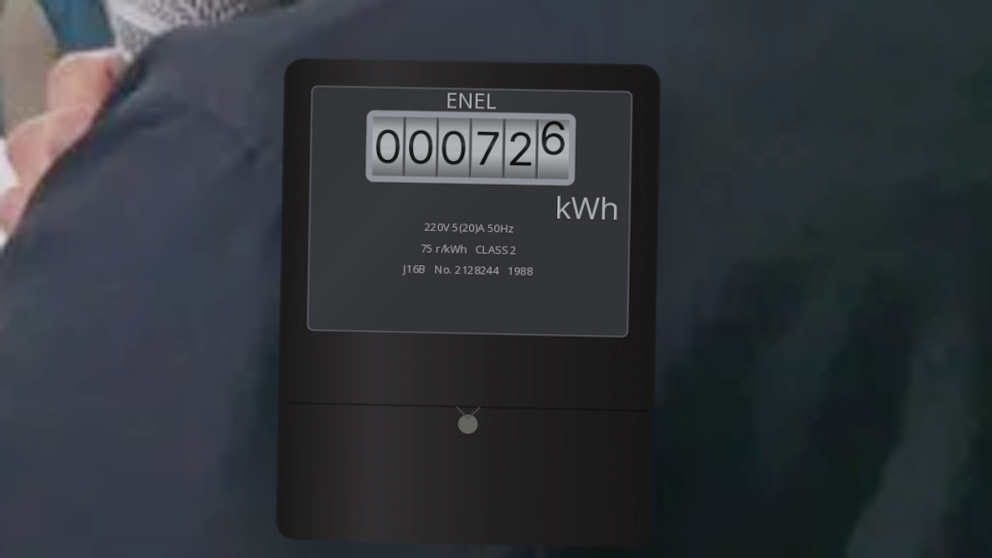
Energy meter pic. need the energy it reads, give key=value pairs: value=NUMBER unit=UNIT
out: value=726 unit=kWh
